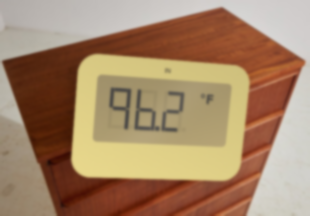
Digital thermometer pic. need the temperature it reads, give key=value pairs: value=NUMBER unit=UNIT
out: value=96.2 unit=°F
